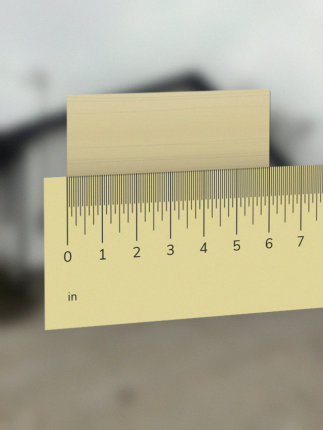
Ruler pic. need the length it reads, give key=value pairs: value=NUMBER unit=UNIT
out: value=6 unit=in
